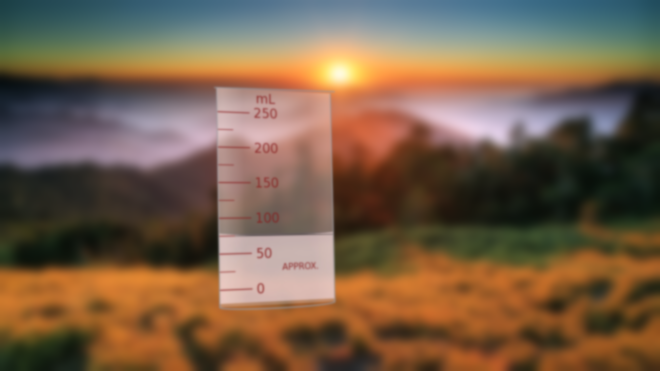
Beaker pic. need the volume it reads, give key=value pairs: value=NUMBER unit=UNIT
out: value=75 unit=mL
